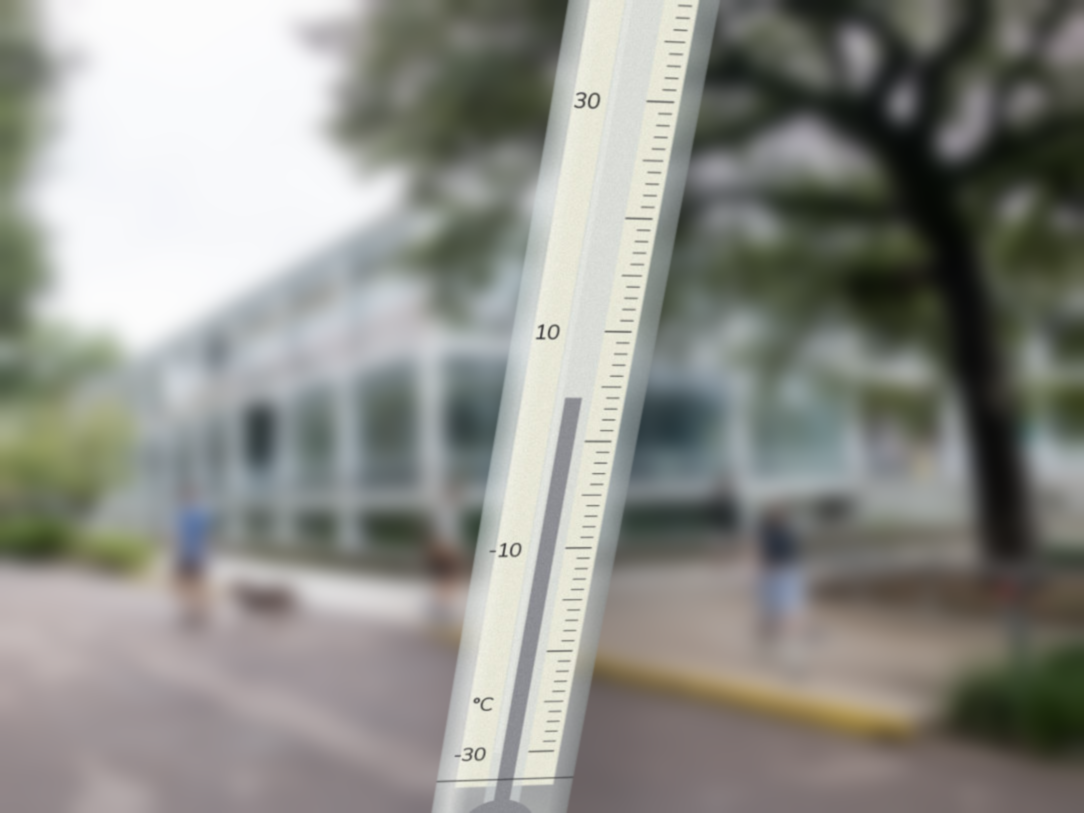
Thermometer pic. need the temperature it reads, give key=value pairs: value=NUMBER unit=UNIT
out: value=4 unit=°C
